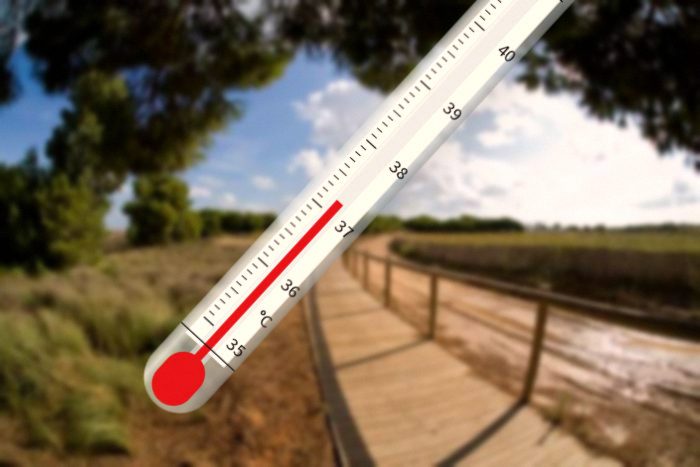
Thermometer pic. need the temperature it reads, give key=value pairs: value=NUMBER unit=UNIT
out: value=37.2 unit=°C
